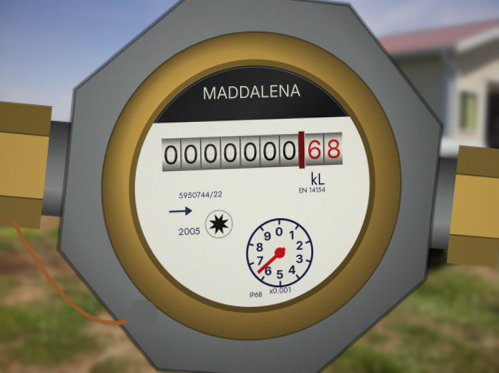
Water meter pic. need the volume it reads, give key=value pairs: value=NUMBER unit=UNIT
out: value=0.686 unit=kL
